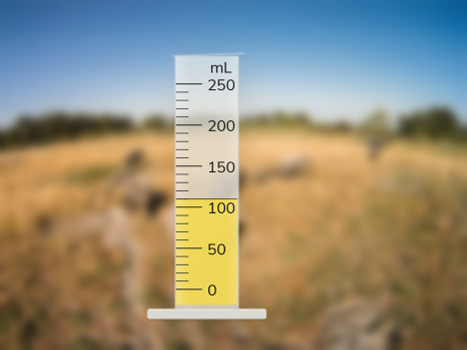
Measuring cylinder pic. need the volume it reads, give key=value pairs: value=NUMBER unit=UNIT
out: value=110 unit=mL
